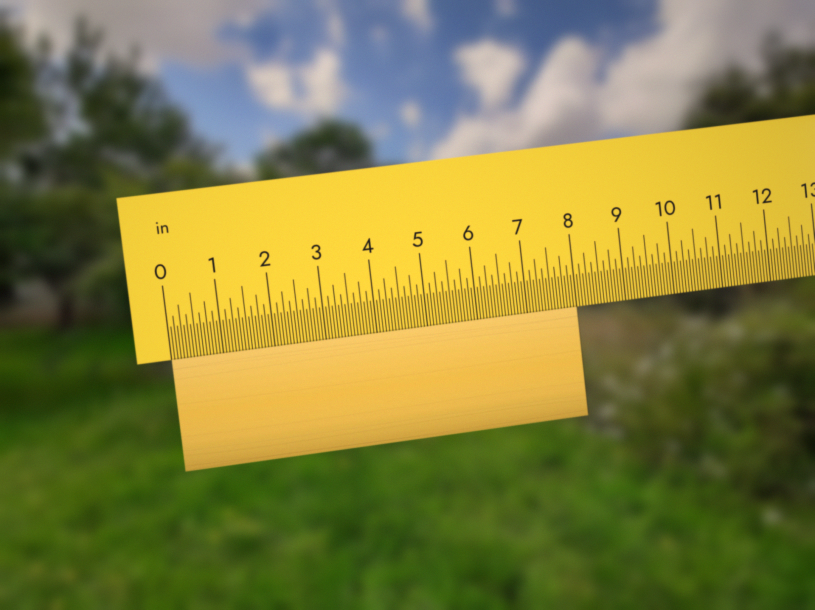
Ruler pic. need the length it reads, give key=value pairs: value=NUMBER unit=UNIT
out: value=8 unit=in
